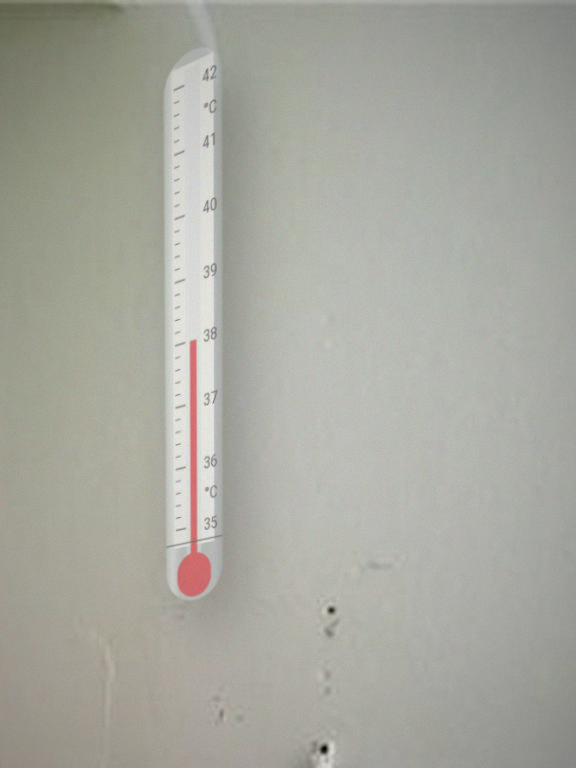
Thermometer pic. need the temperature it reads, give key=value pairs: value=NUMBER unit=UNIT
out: value=38 unit=°C
